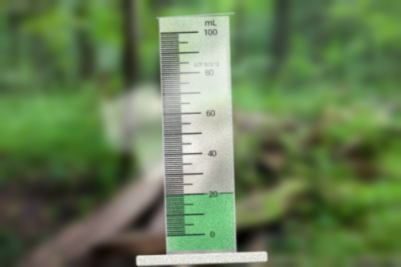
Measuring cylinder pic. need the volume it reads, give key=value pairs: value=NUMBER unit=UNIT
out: value=20 unit=mL
